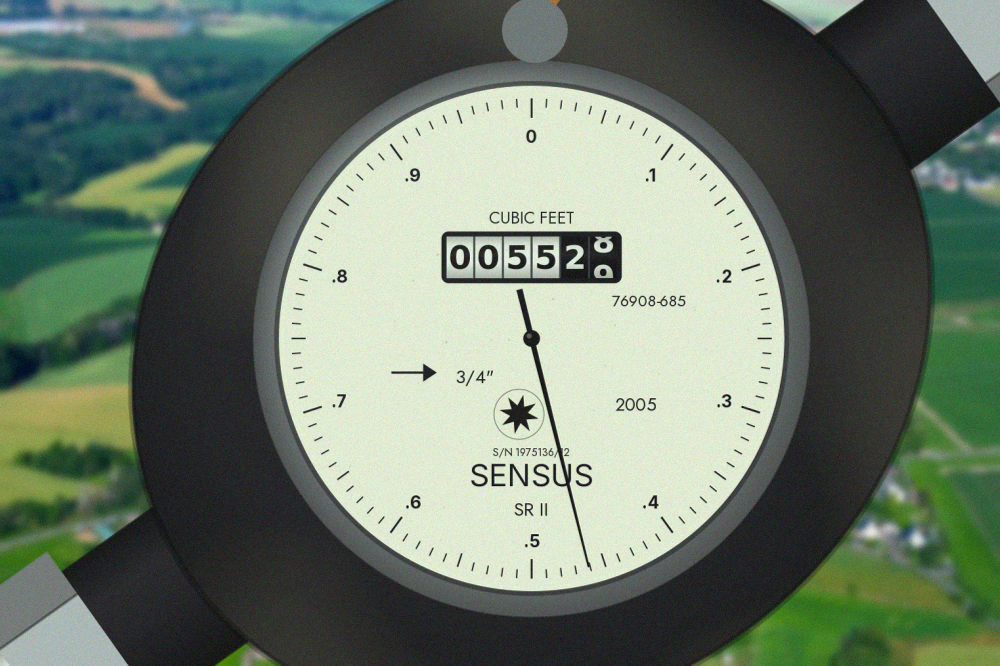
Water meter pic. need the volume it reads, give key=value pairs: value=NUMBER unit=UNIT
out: value=5528.46 unit=ft³
